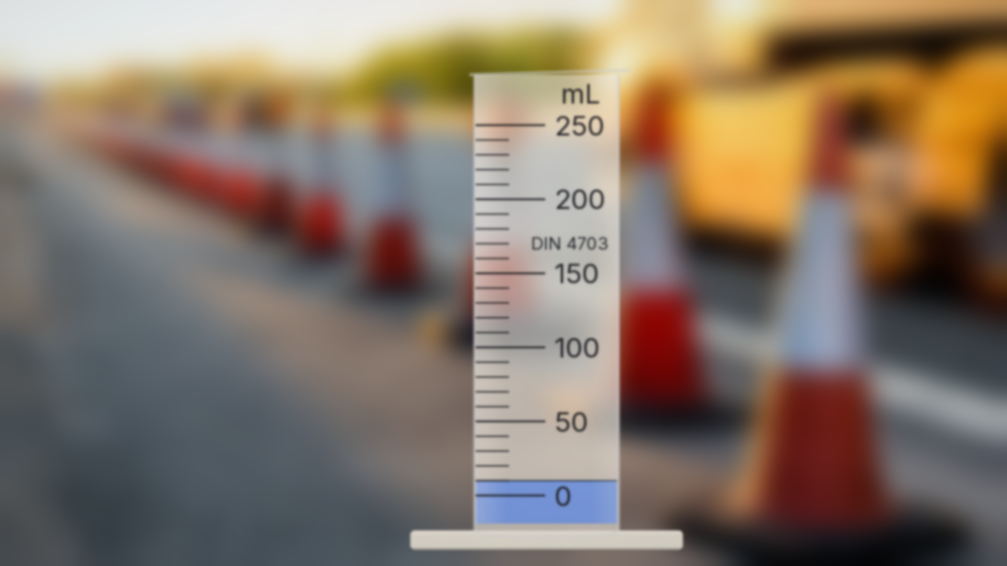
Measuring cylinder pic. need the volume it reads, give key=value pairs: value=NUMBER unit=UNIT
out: value=10 unit=mL
